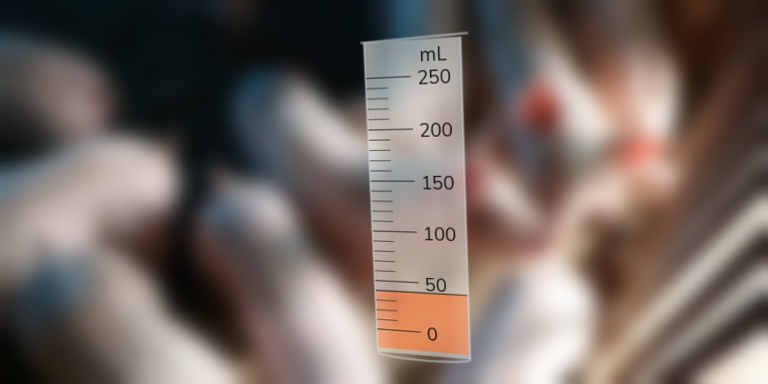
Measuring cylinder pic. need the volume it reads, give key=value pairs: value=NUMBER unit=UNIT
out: value=40 unit=mL
